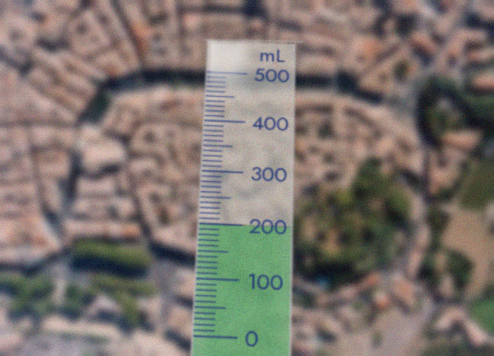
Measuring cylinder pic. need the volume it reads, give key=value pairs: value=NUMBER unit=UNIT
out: value=200 unit=mL
